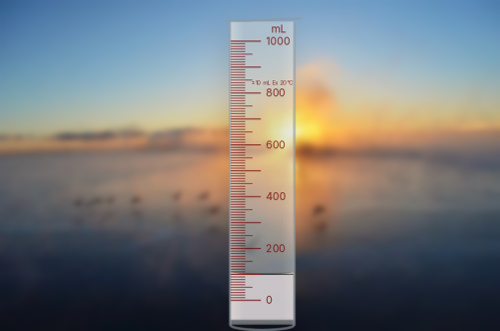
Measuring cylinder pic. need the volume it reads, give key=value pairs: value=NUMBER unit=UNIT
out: value=100 unit=mL
